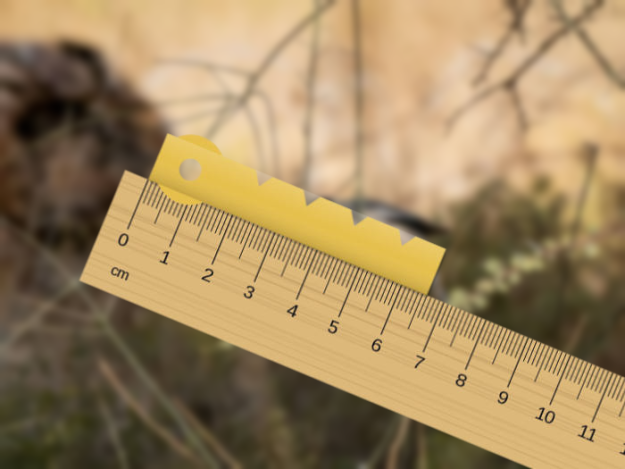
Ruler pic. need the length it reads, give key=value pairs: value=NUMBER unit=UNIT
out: value=6.6 unit=cm
